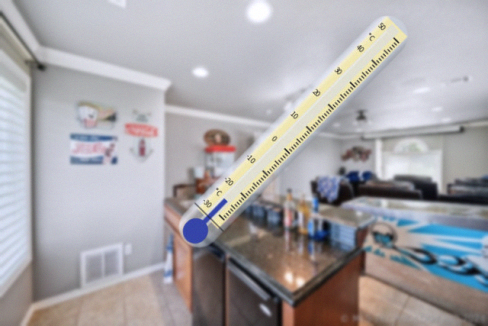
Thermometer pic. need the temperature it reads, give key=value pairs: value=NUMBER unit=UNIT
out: value=-25 unit=°C
